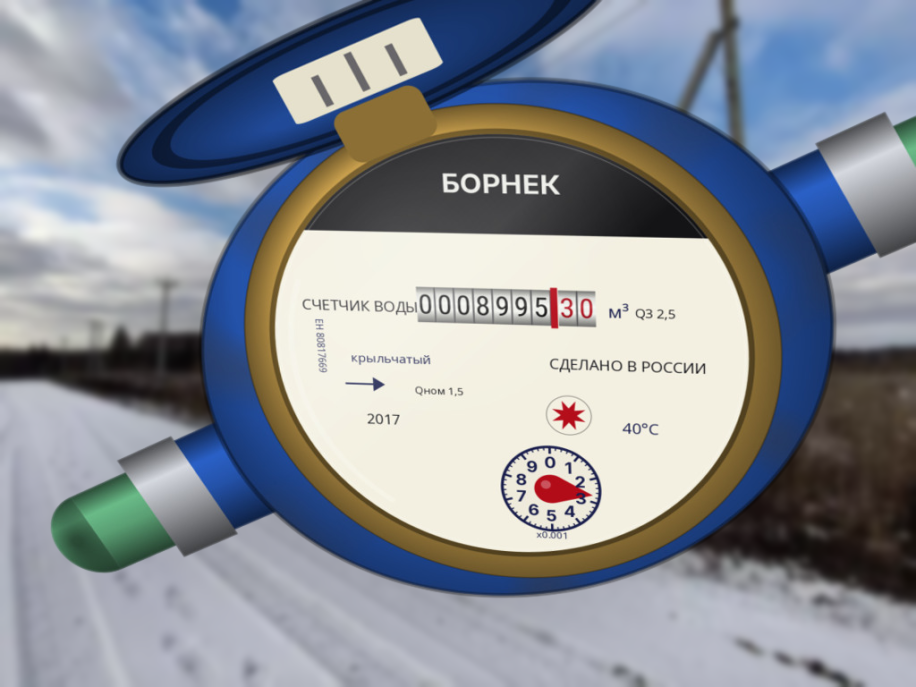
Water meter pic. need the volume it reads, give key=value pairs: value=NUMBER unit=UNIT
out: value=8995.302 unit=m³
